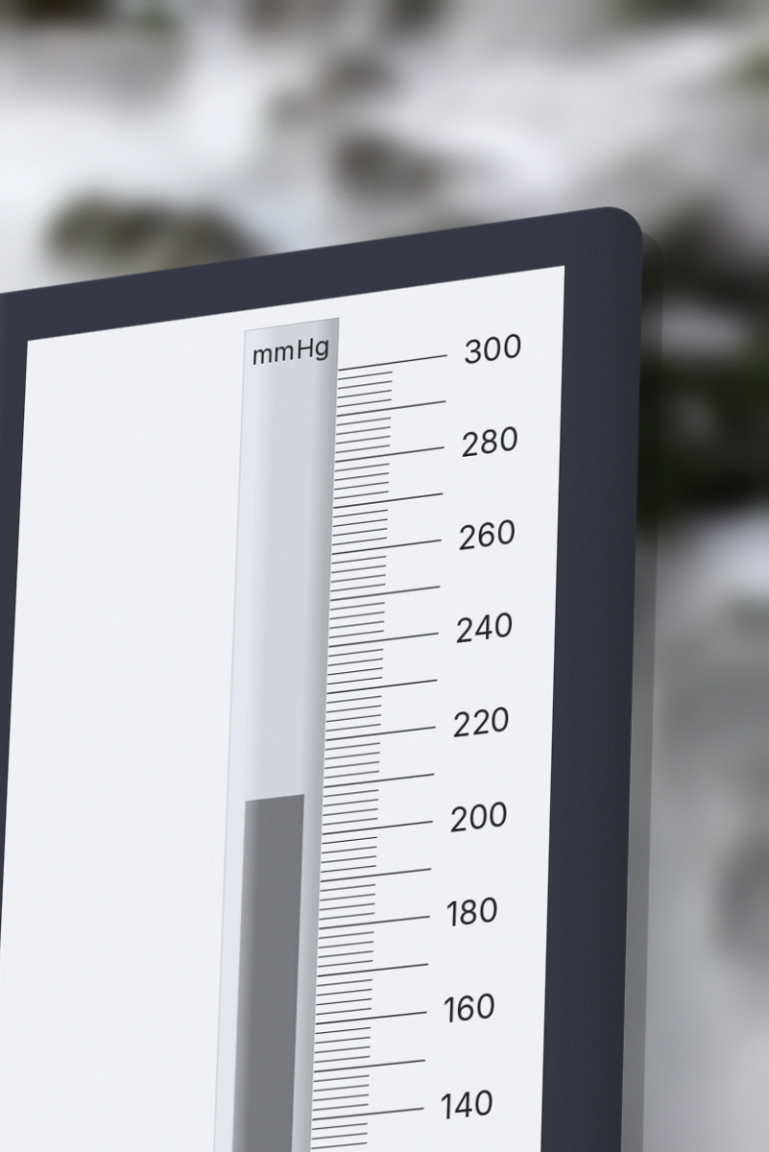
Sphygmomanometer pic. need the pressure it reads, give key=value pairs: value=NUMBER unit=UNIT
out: value=209 unit=mmHg
